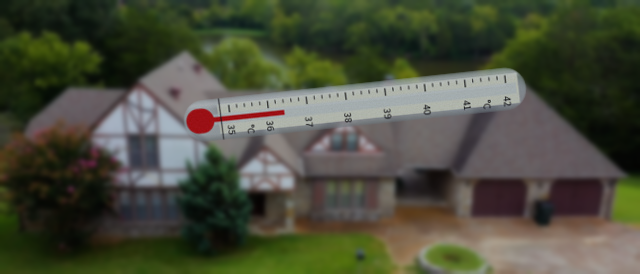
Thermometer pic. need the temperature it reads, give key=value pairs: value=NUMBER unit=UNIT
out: value=36.4 unit=°C
